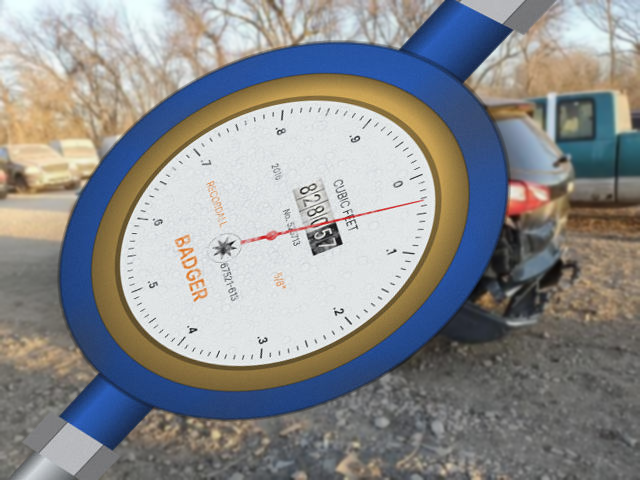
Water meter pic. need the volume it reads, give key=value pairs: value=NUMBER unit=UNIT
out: value=828057.03 unit=ft³
